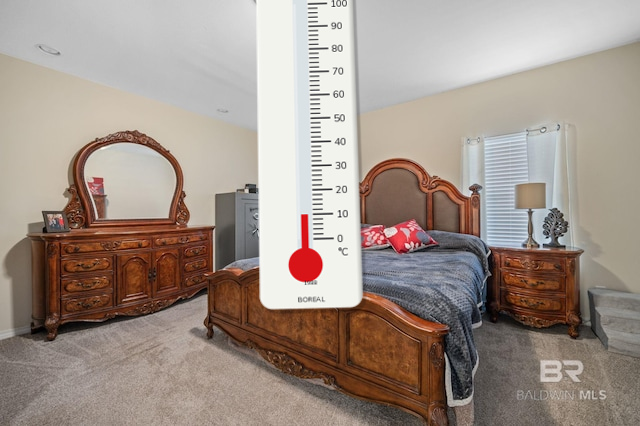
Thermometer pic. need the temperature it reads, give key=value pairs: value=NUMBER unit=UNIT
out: value=10 unit=°C
